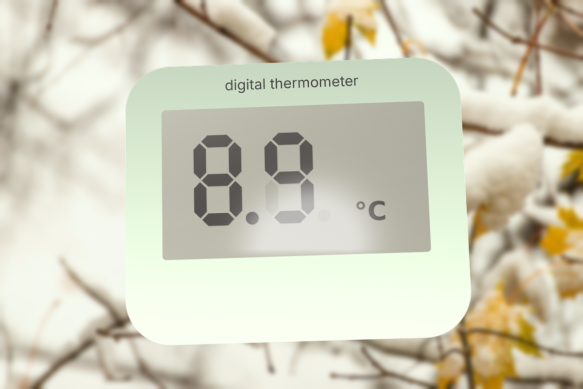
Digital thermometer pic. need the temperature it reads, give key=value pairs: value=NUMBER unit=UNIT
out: value=8.9 unit=°C
